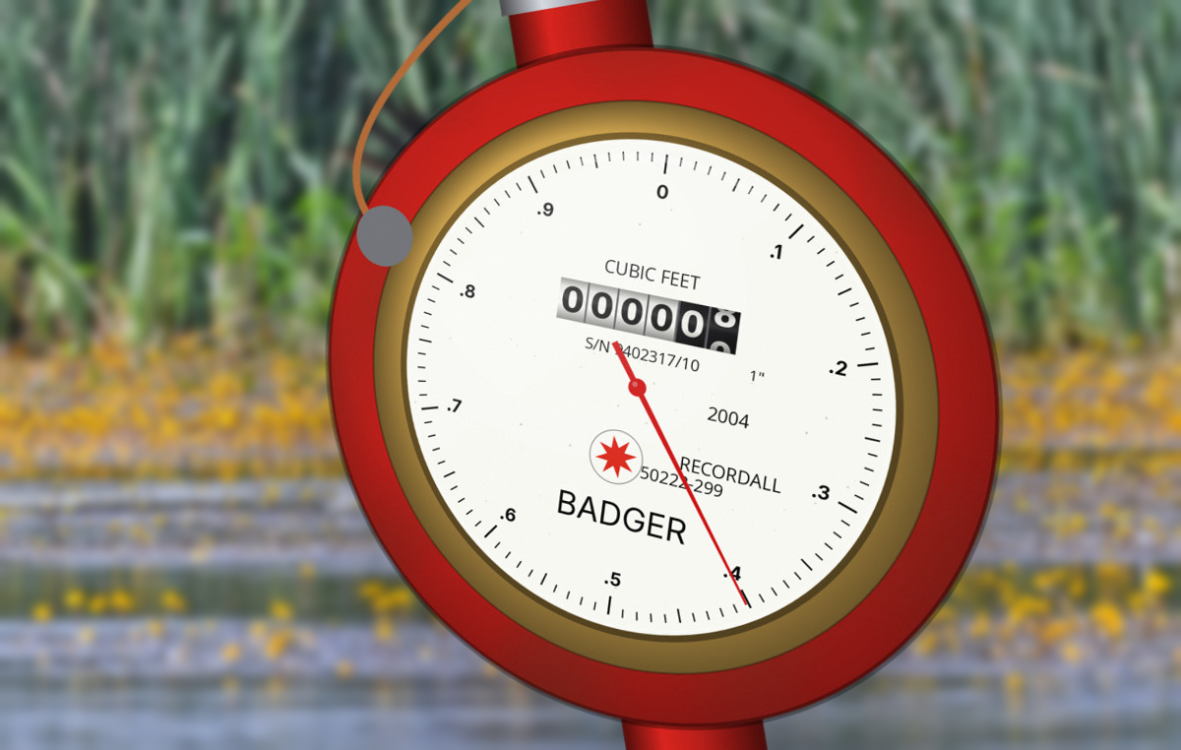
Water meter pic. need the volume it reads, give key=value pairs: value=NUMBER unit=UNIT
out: value=8.40 unit=ft³
